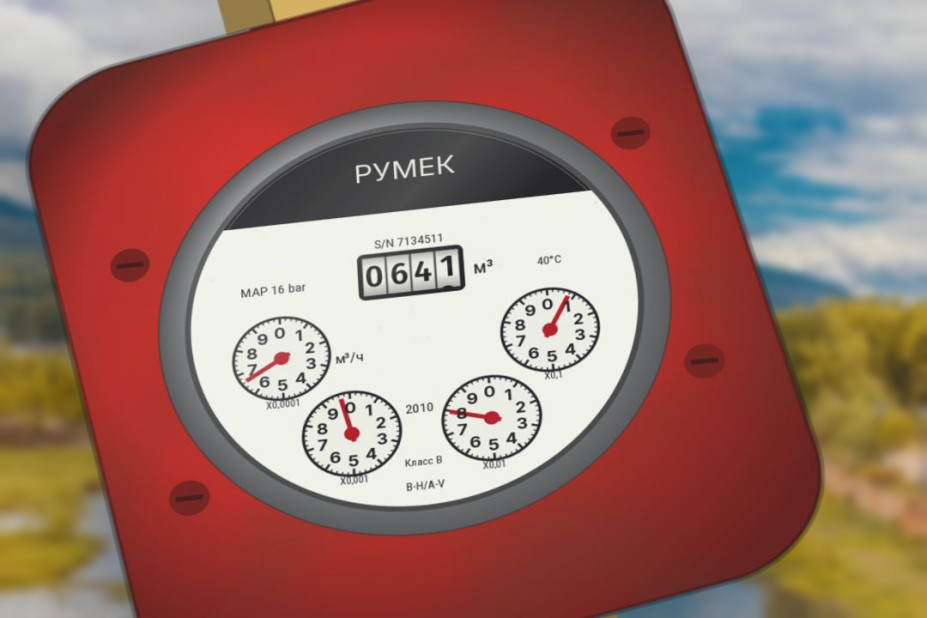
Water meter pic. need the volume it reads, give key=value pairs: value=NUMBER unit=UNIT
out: value=641.0796 unit=m³
